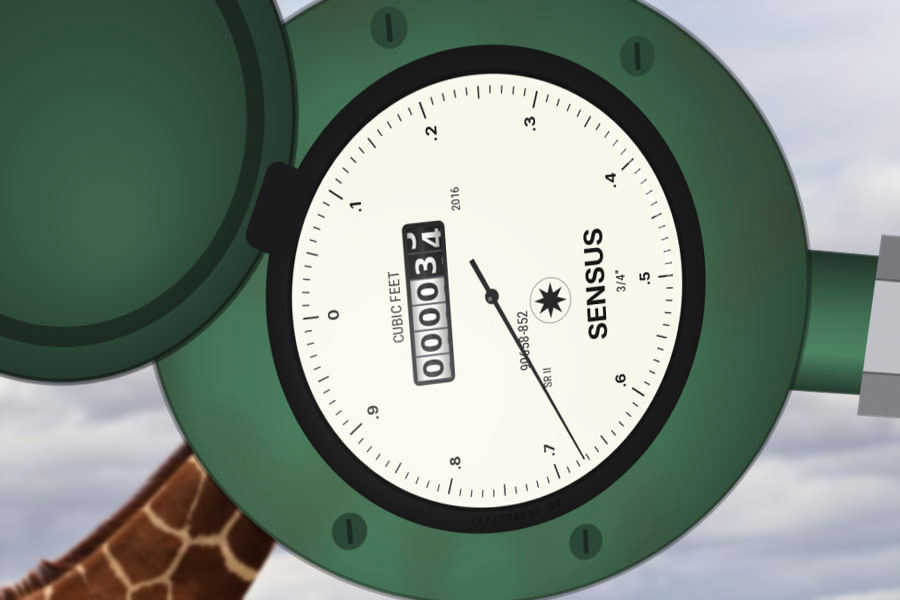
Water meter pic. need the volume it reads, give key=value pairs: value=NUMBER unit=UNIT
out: value=33.67 unit=ft³
